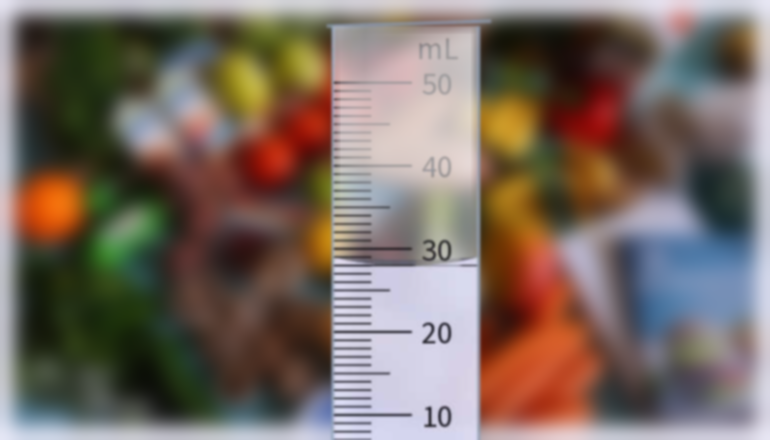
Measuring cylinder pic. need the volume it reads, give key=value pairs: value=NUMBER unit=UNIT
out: value=28 unit=mL
